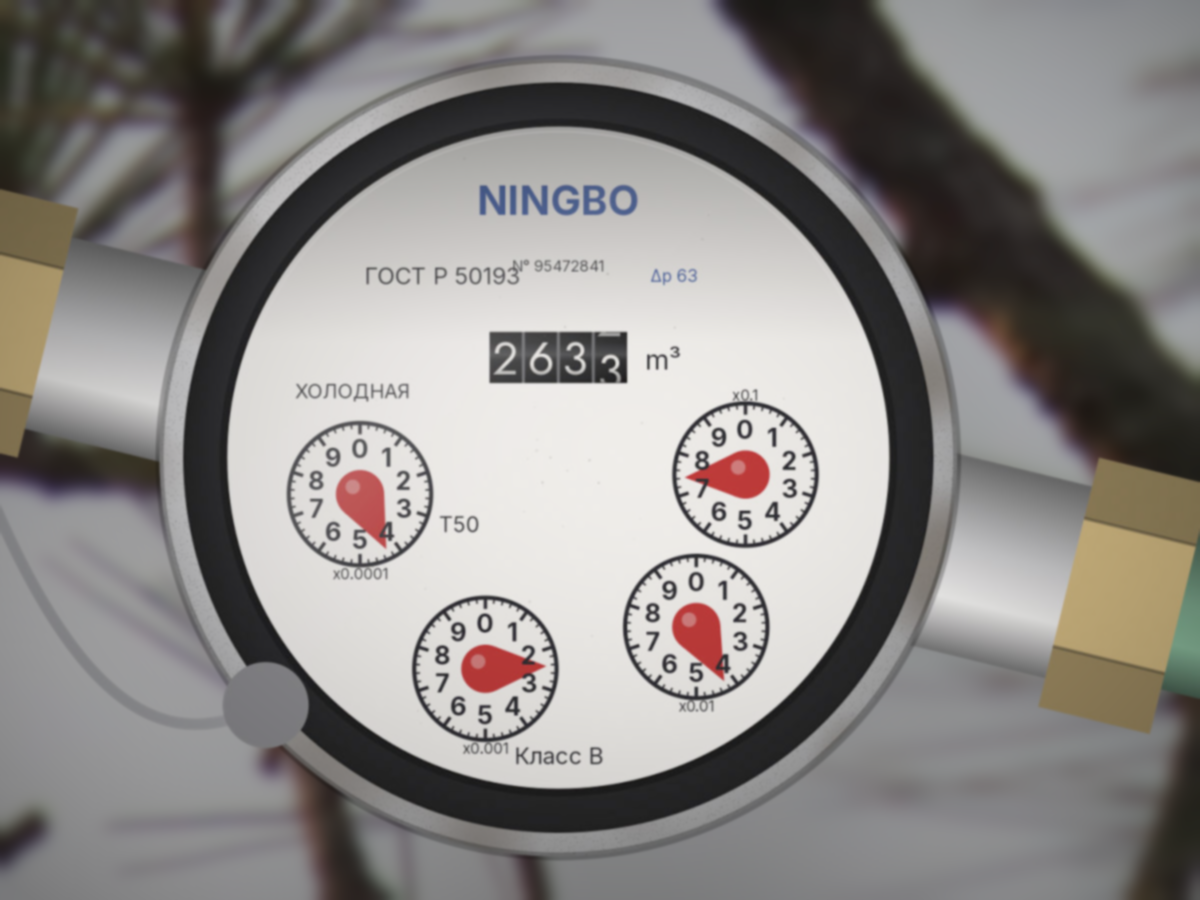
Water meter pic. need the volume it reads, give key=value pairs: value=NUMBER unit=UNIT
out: value=2632.7424 unit=m³
